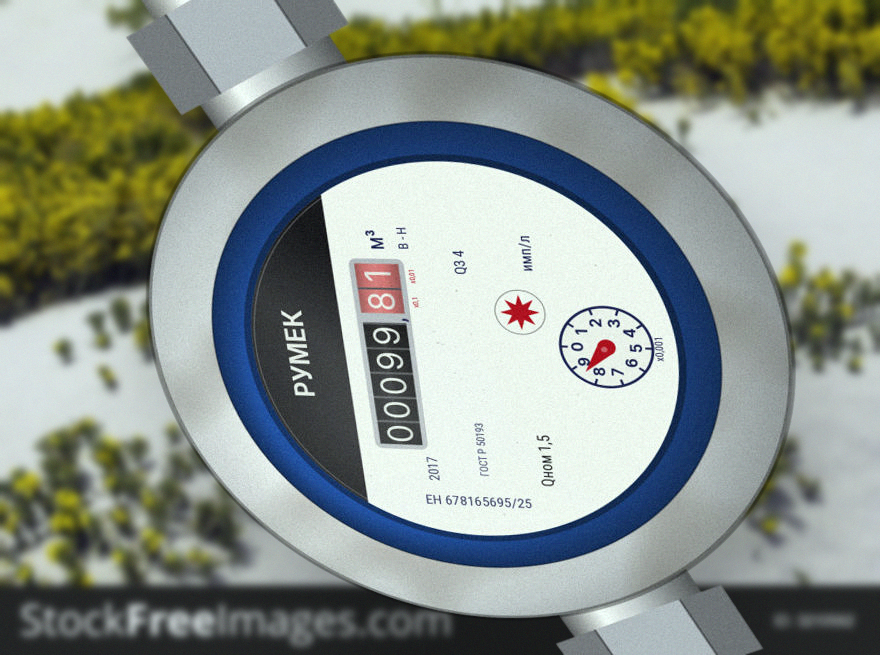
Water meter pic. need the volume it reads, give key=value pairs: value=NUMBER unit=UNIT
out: value=99.818 unit=m³
